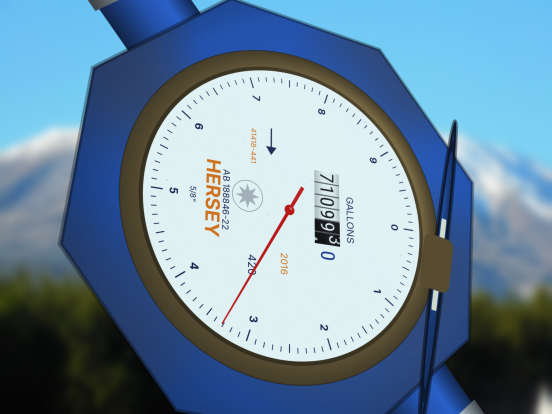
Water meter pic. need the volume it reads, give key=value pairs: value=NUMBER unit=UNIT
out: value=7109933.3 unit=gal
